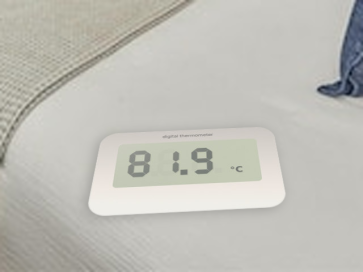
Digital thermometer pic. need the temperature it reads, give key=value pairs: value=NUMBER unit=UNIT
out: value=81.9 unit=°C
